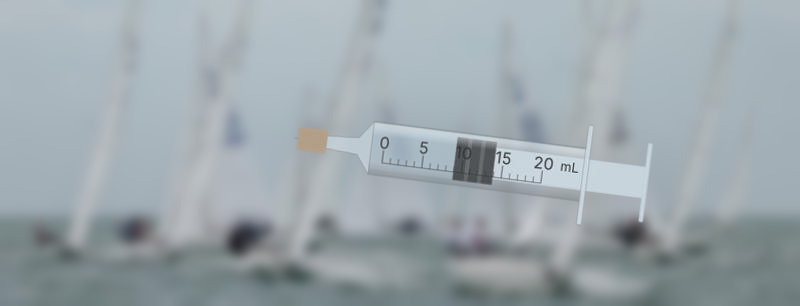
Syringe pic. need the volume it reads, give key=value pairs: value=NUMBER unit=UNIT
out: value=9 unit=mL
